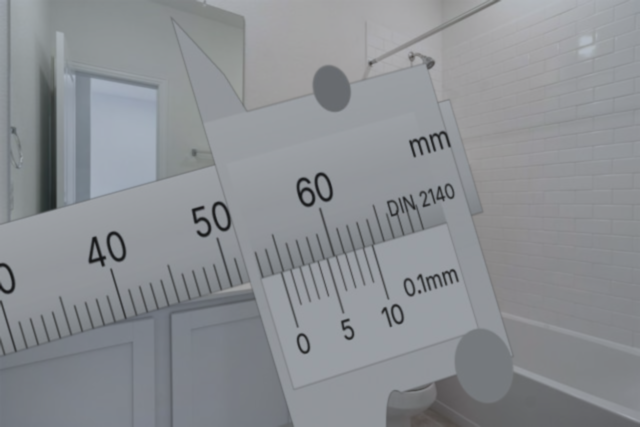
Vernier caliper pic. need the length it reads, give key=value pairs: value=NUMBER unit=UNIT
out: value=54.8 unit=mm
